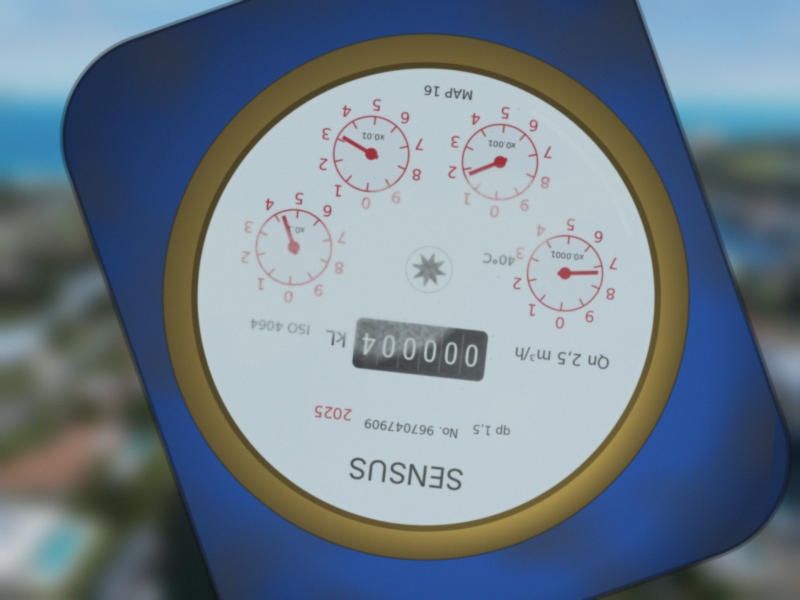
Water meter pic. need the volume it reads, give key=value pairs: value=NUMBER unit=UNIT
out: value=4.4317 unit=kL
